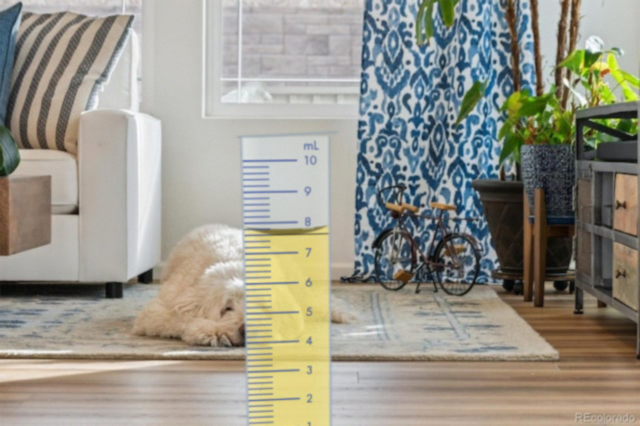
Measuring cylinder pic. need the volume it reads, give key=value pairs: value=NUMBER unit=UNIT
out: value=7.6 unit=mL
